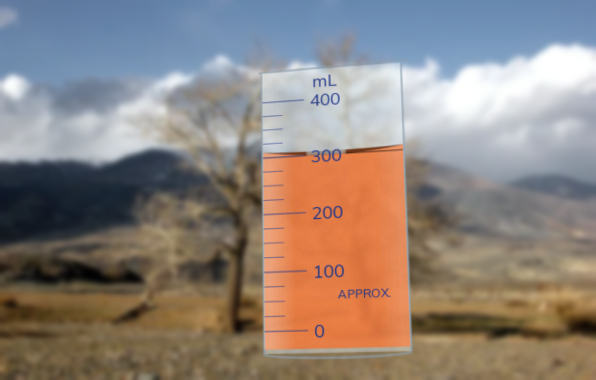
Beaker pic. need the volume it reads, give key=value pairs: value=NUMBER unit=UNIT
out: value=300 unit=mL
